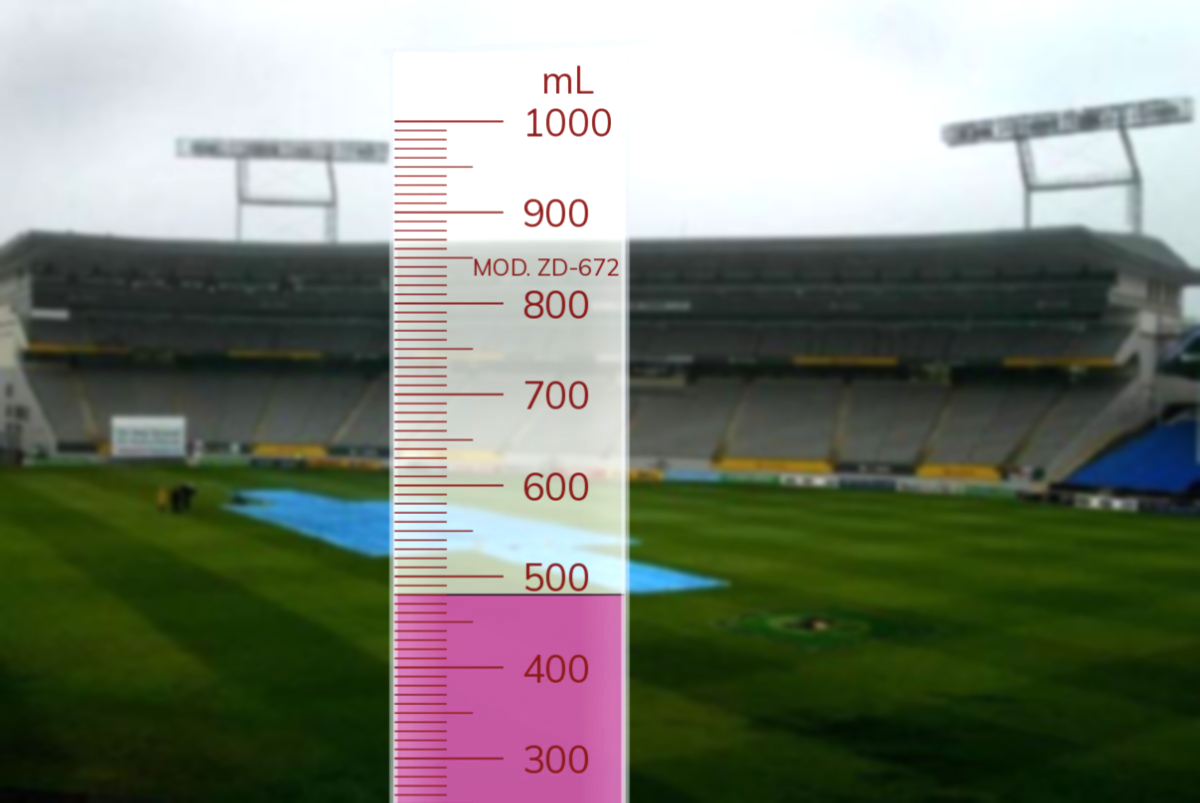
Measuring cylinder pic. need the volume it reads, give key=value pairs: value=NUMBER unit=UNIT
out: value=480 unit=mL
